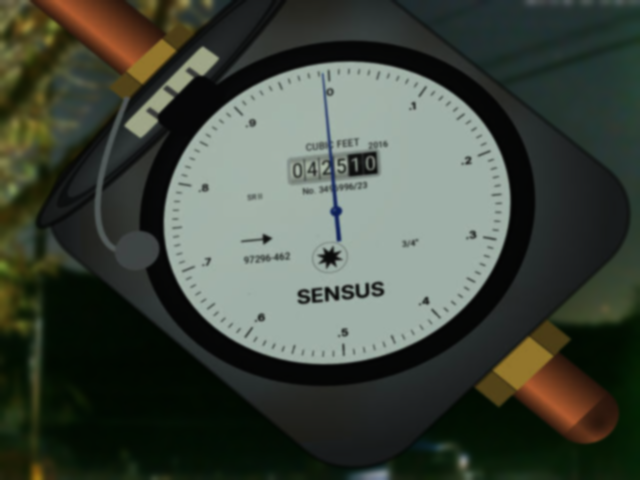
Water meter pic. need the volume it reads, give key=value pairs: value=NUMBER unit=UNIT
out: value=42509.99 unit=ft³
